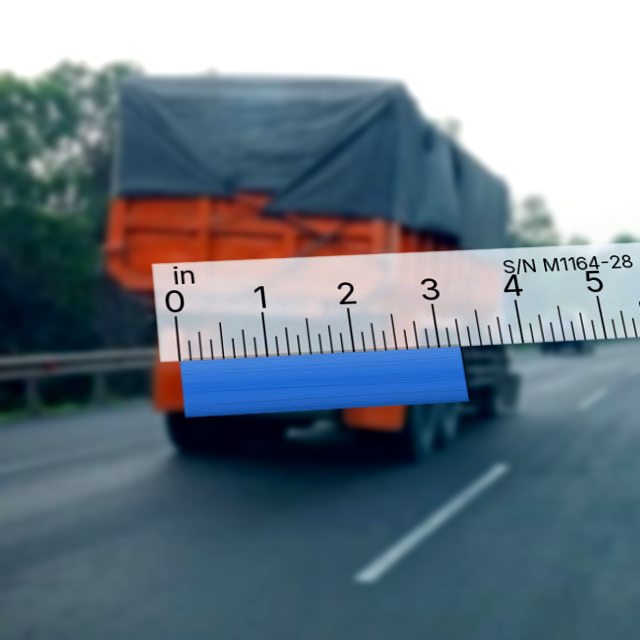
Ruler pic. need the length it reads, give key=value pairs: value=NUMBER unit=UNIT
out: value=3.25 unit=in
